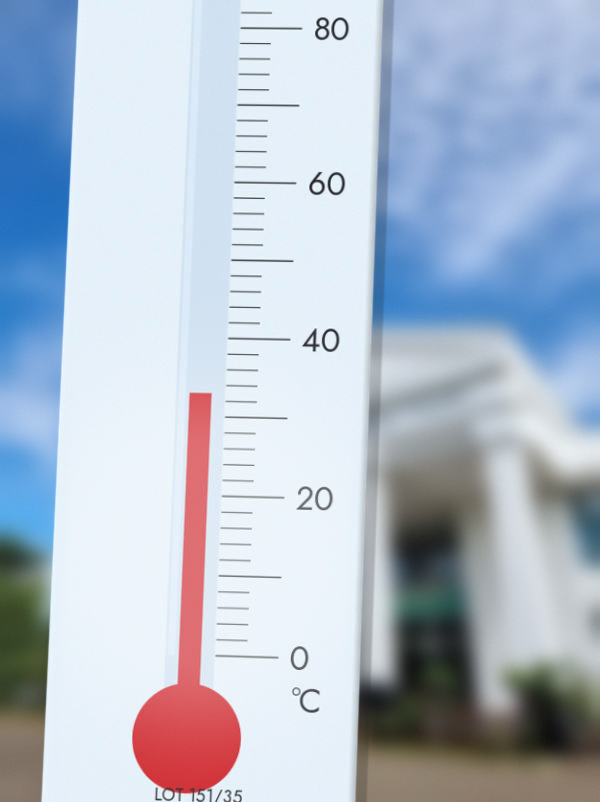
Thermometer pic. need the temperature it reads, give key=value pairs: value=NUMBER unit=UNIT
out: value=33 unit=°C
